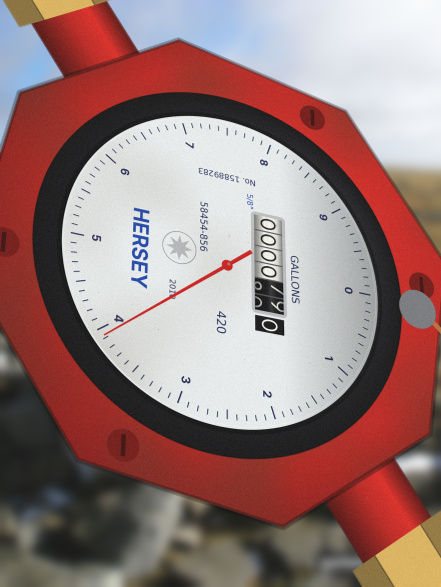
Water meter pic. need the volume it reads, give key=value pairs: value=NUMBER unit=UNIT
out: value=793.9 unit=gal
